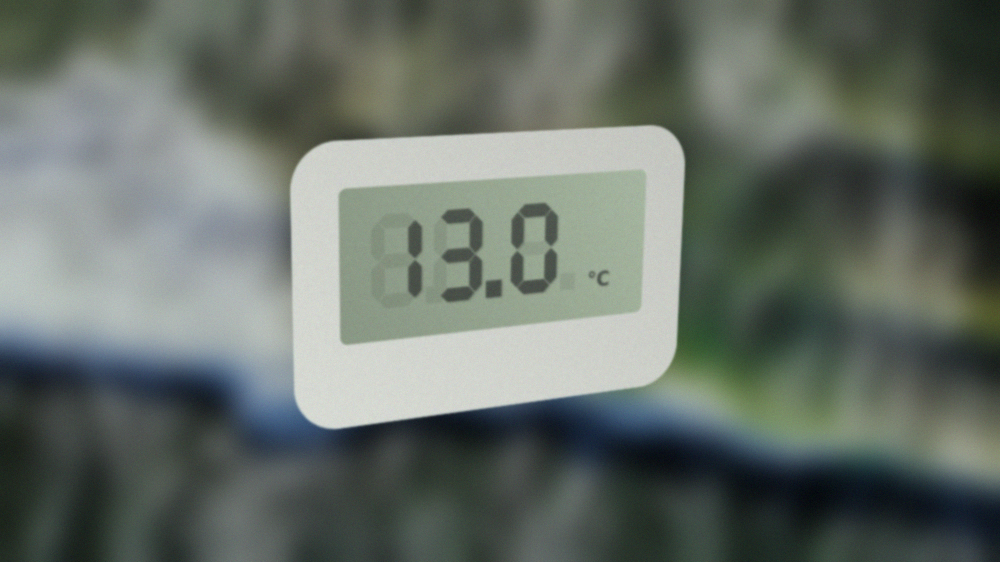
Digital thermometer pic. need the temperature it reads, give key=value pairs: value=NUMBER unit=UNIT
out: value=13.0 unit=°C
